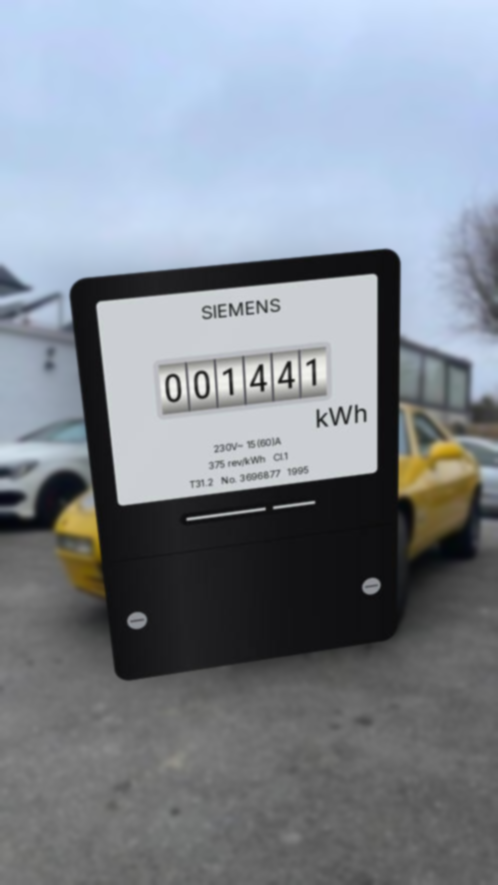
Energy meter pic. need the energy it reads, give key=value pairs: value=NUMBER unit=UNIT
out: value=1441 unit=kWh
